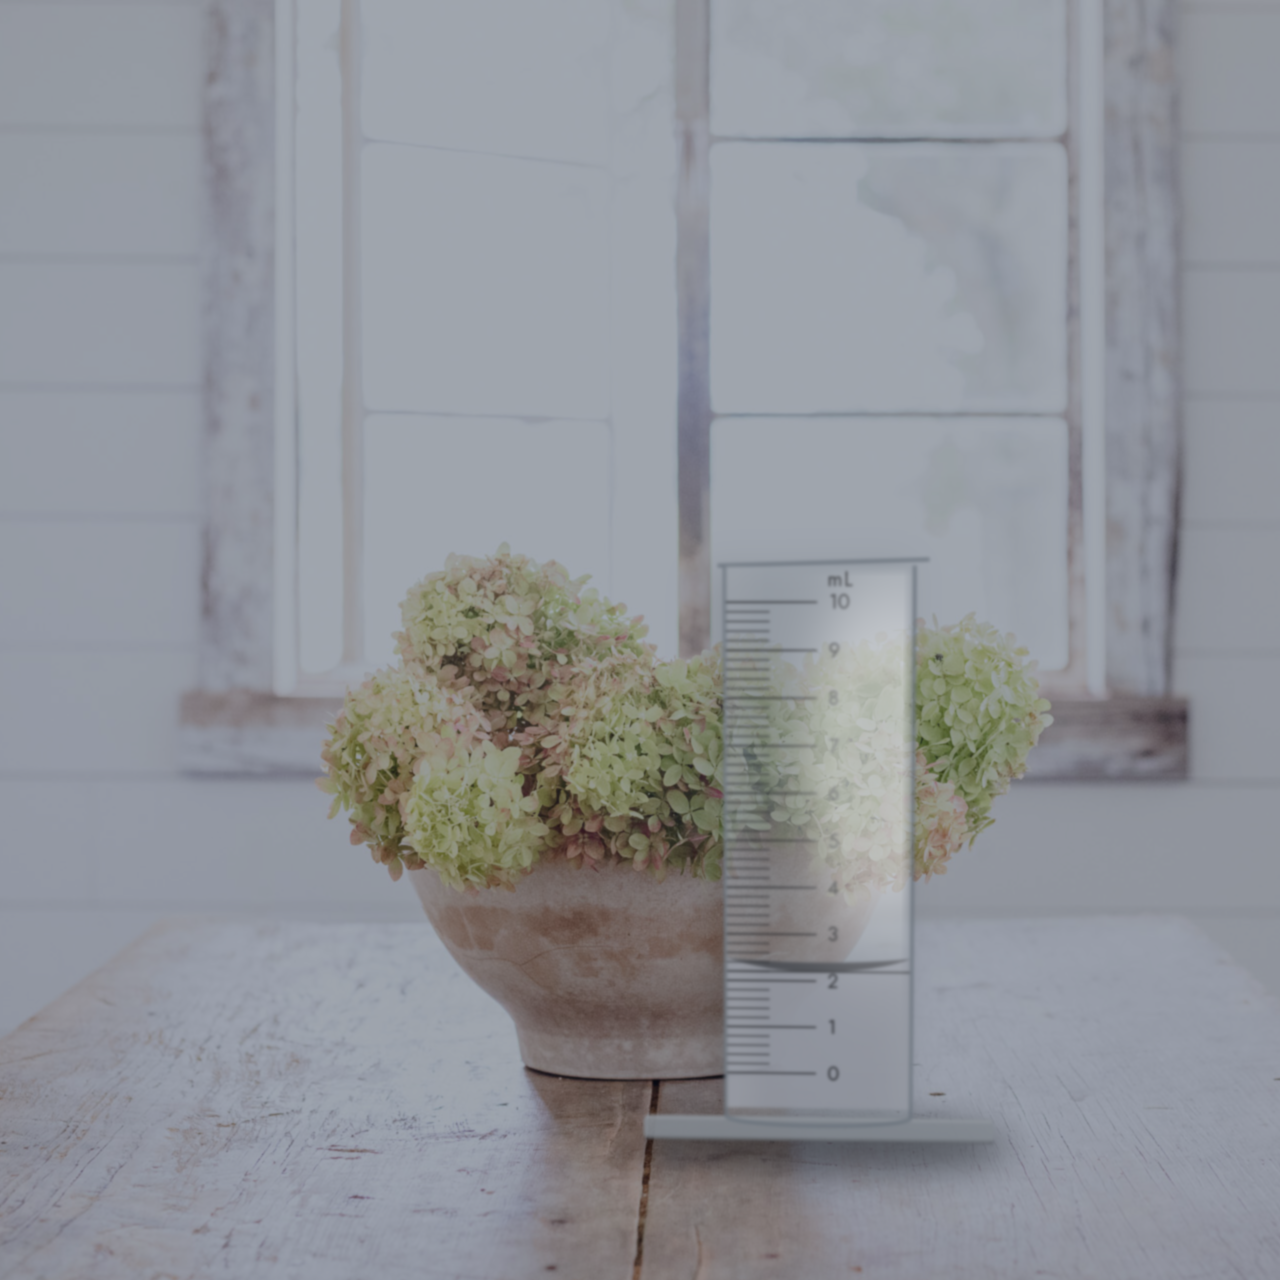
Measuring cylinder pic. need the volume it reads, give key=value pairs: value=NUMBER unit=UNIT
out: value=2.2 unit=mL
